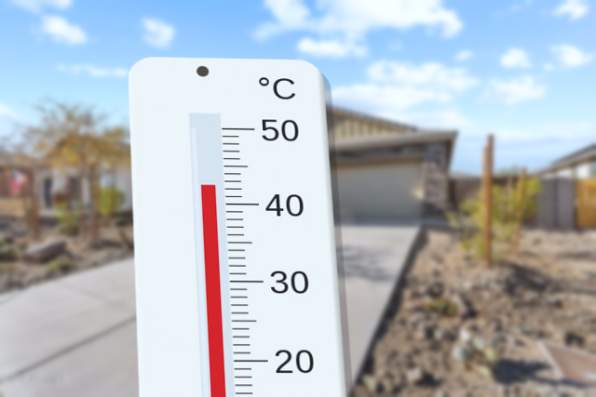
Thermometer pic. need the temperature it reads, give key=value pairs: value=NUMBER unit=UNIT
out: value=42.5 unit=°C
